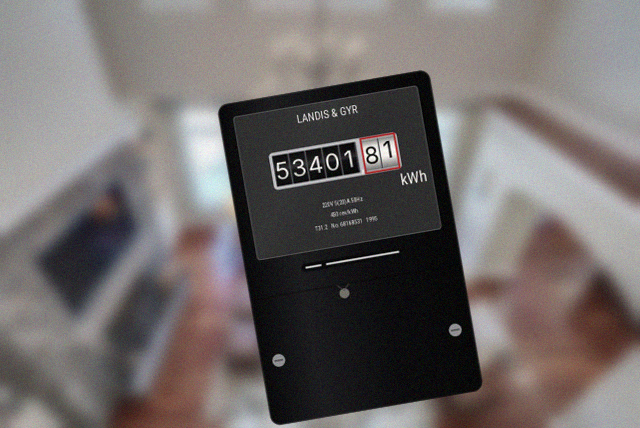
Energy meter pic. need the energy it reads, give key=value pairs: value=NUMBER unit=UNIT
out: value=53401.81 unit=kWh
